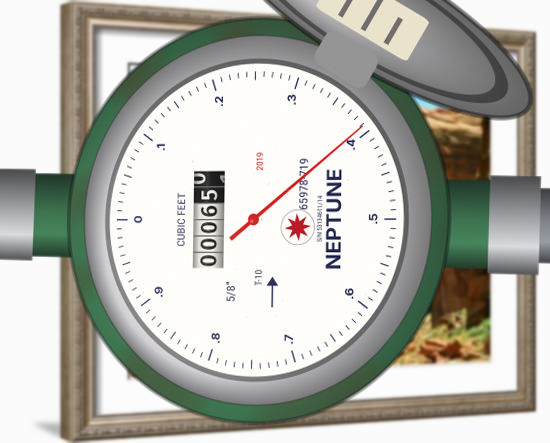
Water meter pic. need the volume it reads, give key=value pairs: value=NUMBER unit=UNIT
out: value=650.39 unit=ft³
